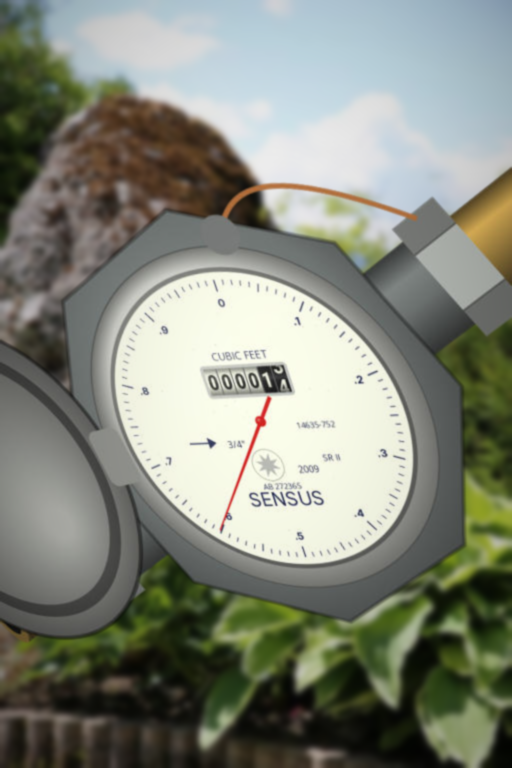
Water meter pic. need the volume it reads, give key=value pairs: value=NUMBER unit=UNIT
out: value=13.60 unit=ft³
